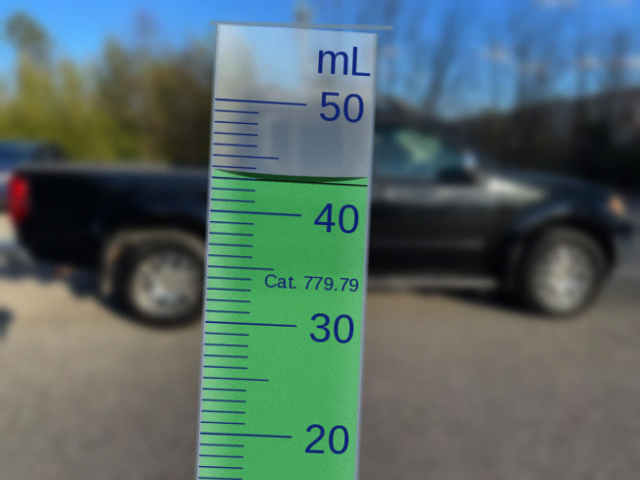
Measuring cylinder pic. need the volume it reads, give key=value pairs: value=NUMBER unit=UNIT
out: value=43 unit=mL
